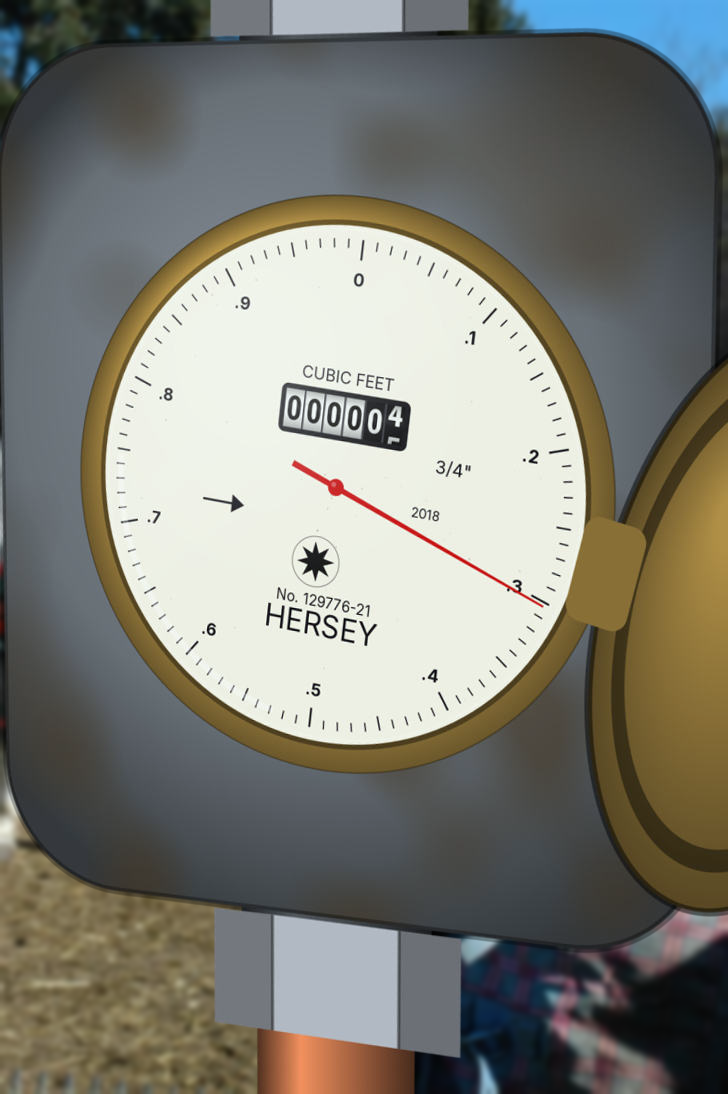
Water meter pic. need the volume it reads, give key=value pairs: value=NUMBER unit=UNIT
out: value=4.30 unit=ft³
